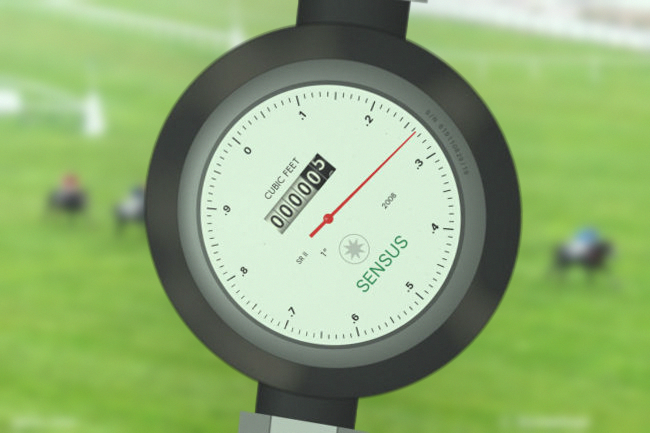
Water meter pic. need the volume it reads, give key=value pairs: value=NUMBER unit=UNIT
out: value=5.26 unit=ft³
